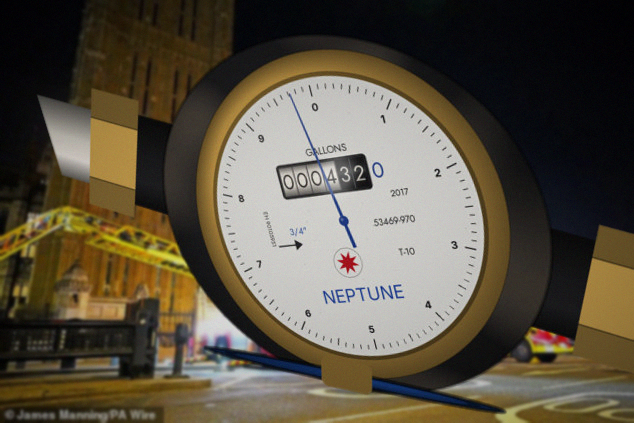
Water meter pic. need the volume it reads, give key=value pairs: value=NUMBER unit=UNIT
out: value=4319.7 unit=gal
